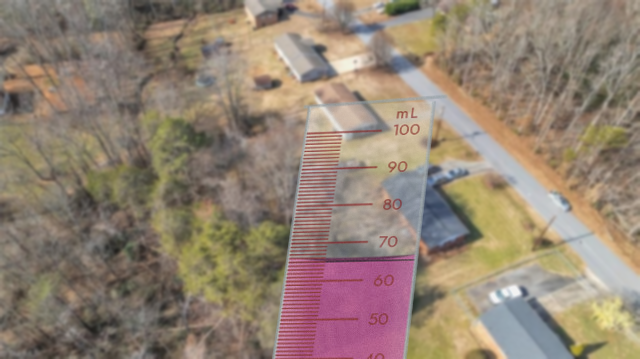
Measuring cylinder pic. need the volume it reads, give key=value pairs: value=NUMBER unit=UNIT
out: value=65 unit=mL
